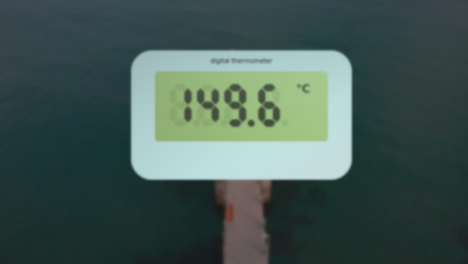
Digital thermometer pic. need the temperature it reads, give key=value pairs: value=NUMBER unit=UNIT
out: value=149.6 unit=°C
